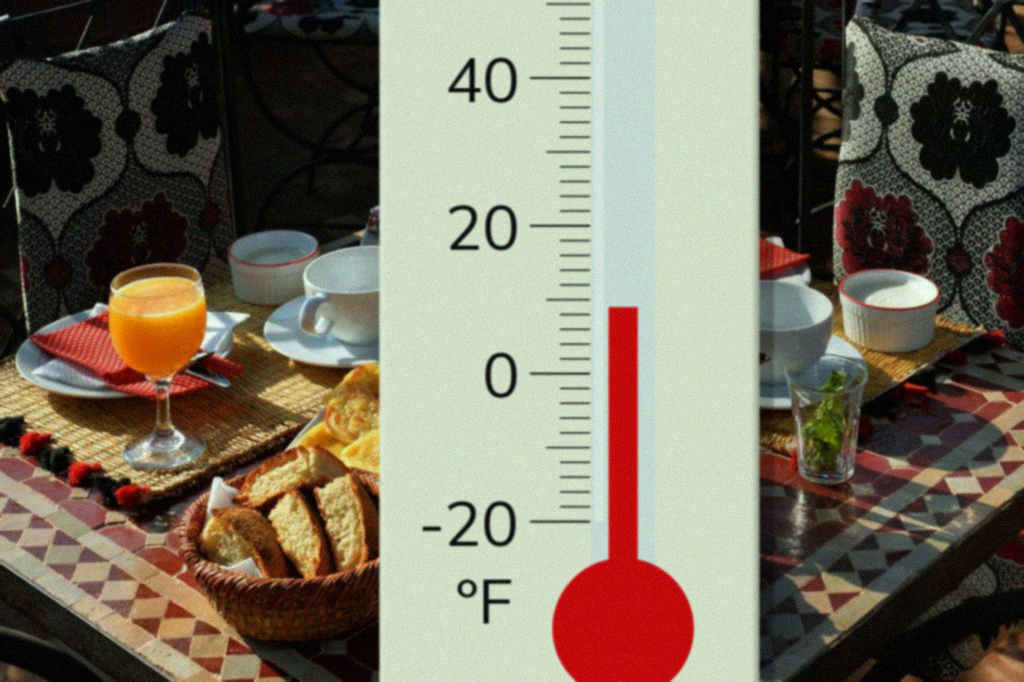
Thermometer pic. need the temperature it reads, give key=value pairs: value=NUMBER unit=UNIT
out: value=9 unit=°F
